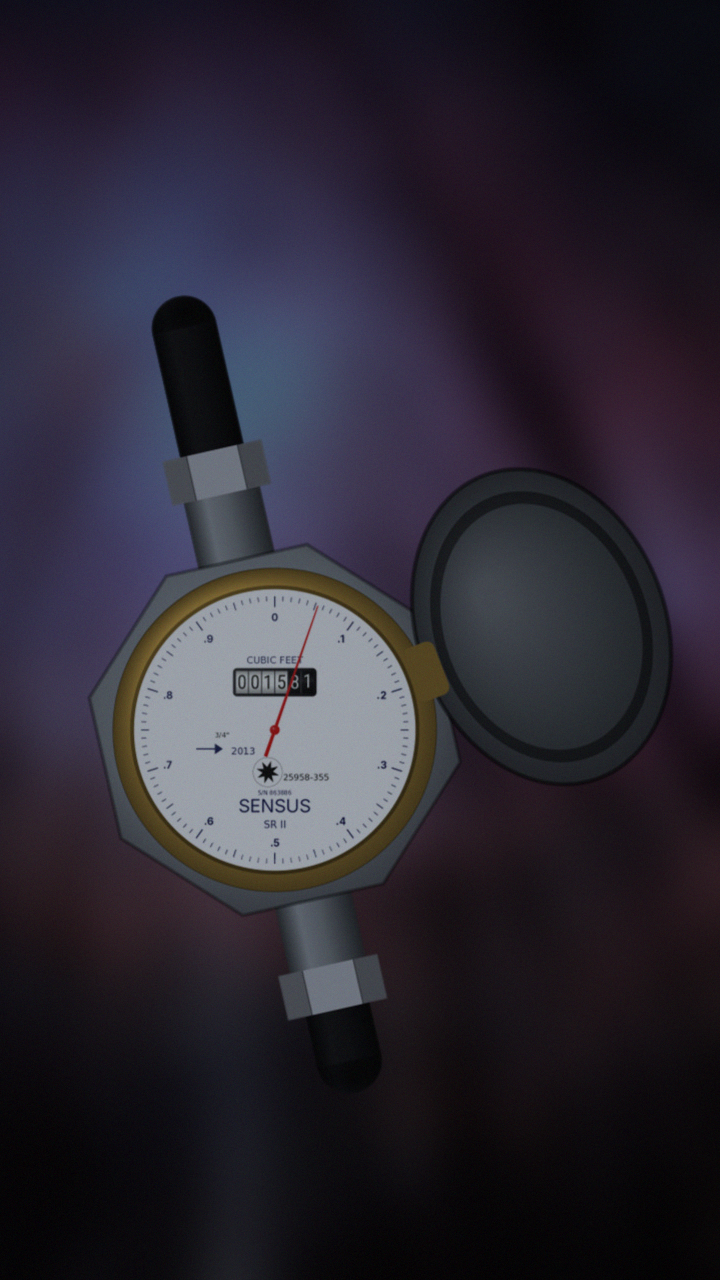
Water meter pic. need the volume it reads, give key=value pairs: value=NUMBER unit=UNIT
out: value=1581.05 unit=ft³
